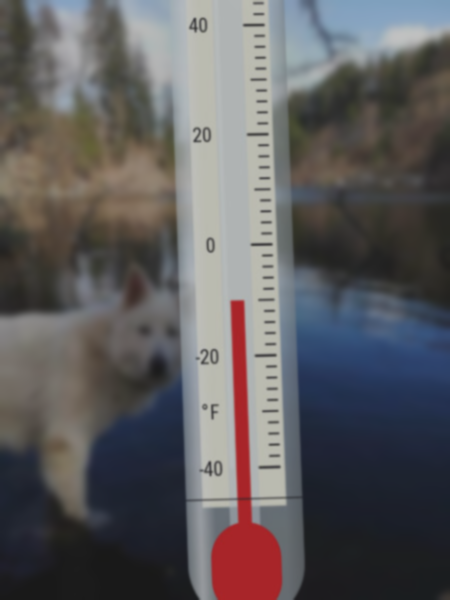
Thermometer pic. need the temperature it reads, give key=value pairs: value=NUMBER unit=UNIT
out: value=-10 unit=°F
